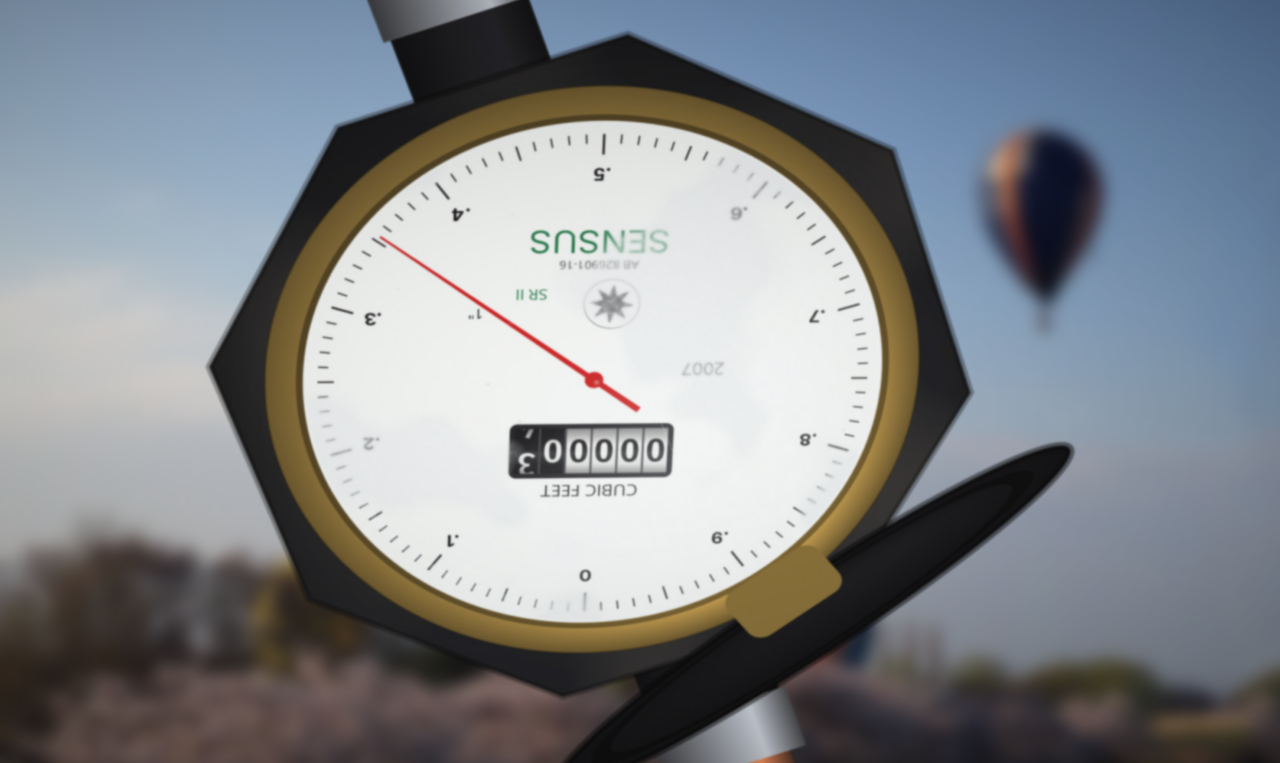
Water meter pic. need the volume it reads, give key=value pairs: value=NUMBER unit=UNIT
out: value=3.35 unit=ft³
